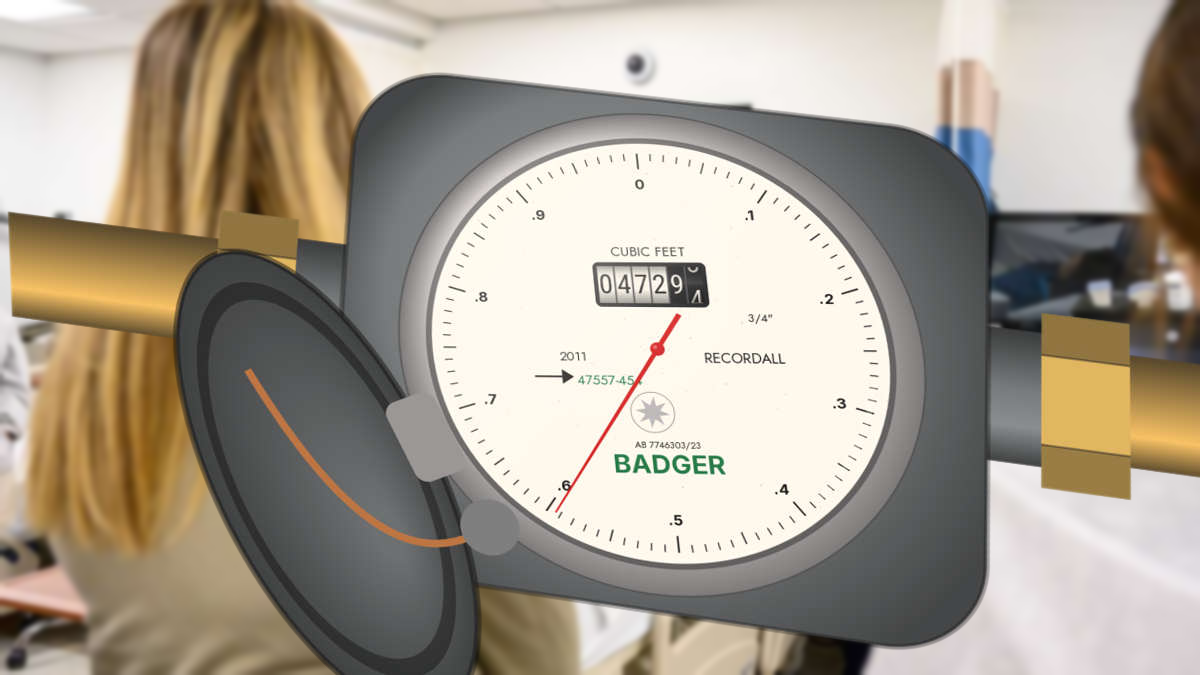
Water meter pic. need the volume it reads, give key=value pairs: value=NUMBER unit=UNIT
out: value=47293.59 unit=ft³
